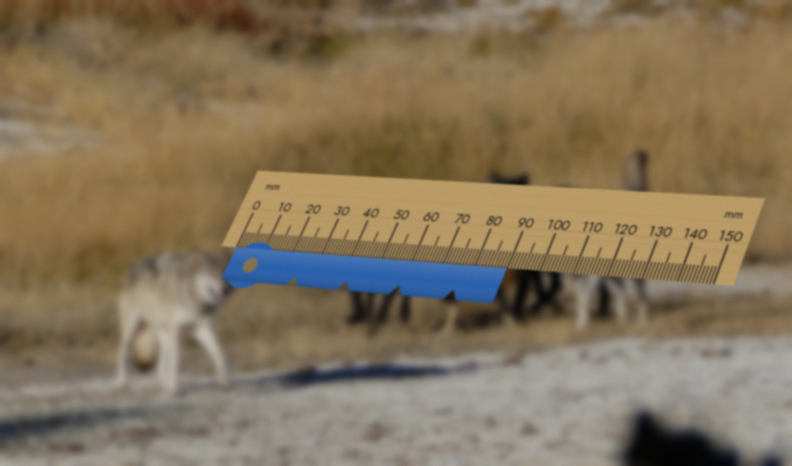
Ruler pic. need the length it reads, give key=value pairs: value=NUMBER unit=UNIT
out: value=90 unit=mm
